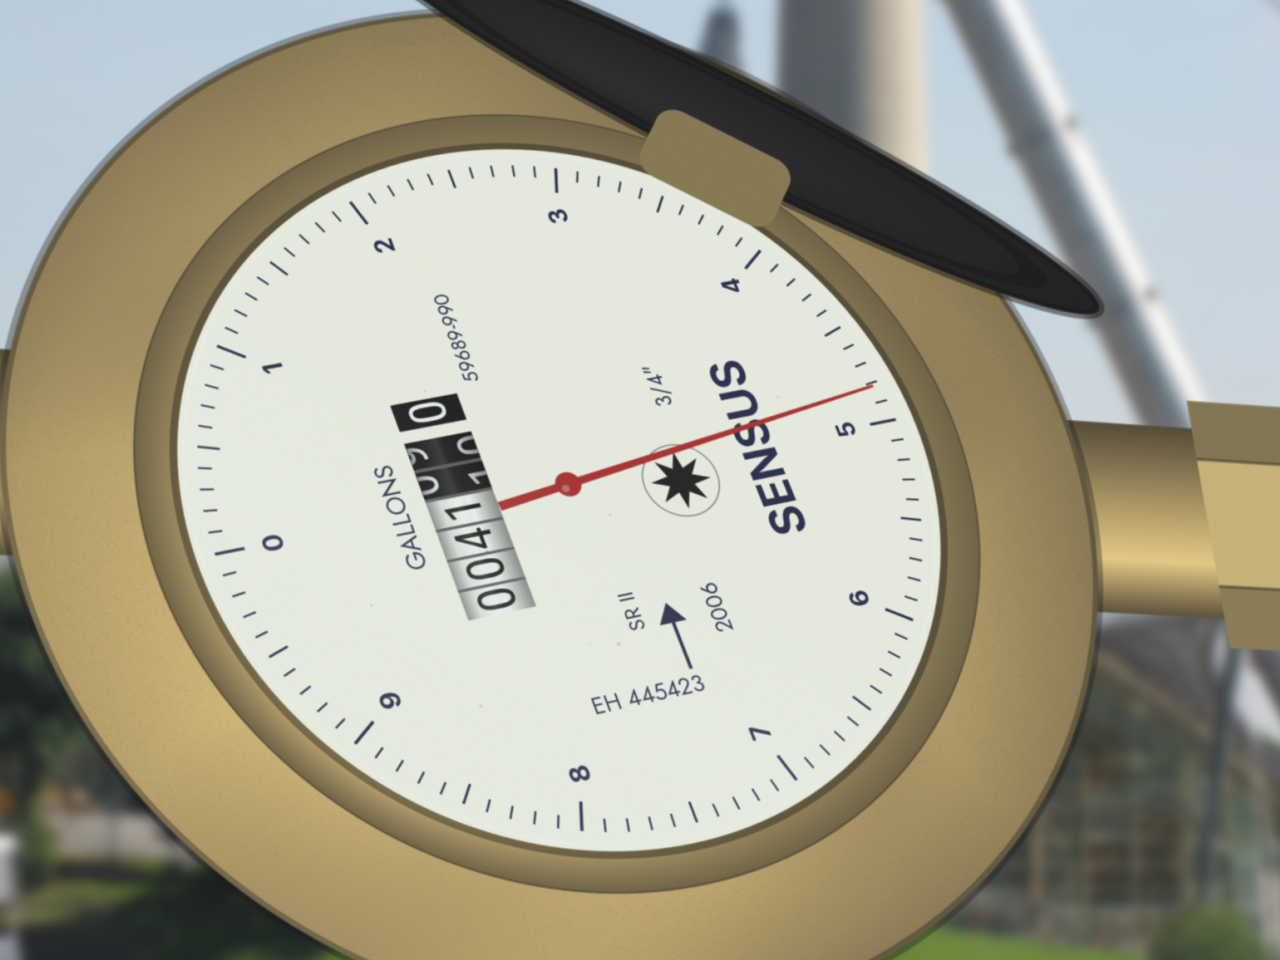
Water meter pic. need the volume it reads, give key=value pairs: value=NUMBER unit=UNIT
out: value=41094.8 unit=gal
